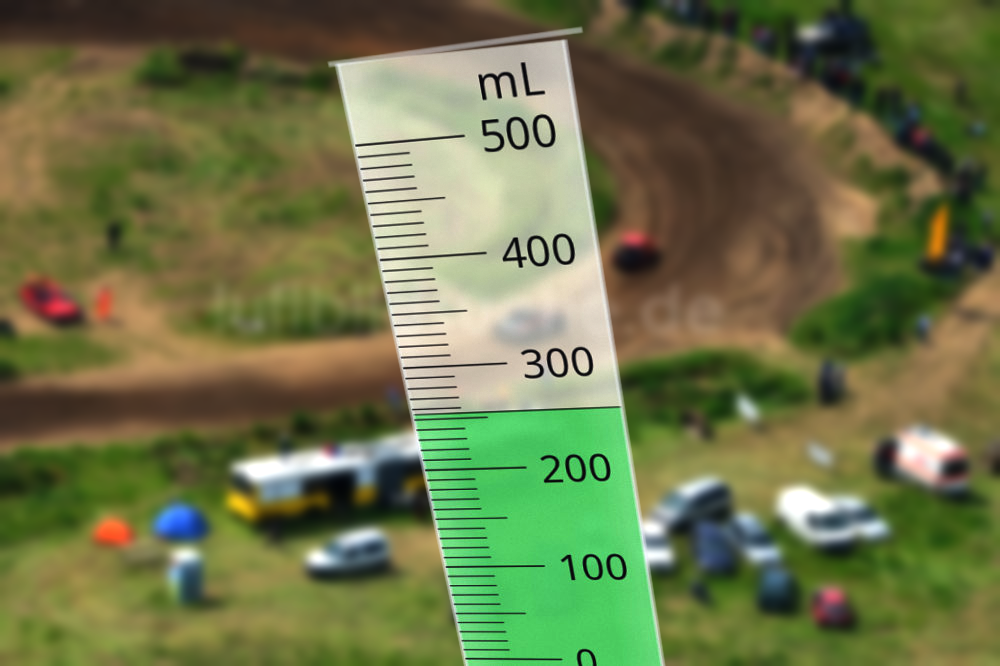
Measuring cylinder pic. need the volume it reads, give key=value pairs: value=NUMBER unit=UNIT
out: value=255 unit=mL
